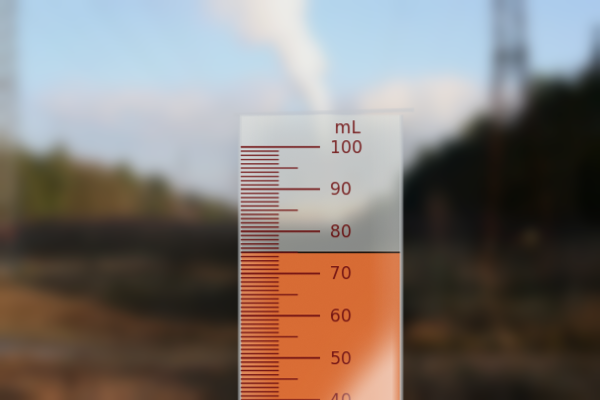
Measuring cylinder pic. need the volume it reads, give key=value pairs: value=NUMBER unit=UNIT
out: value=75 unit=mL
